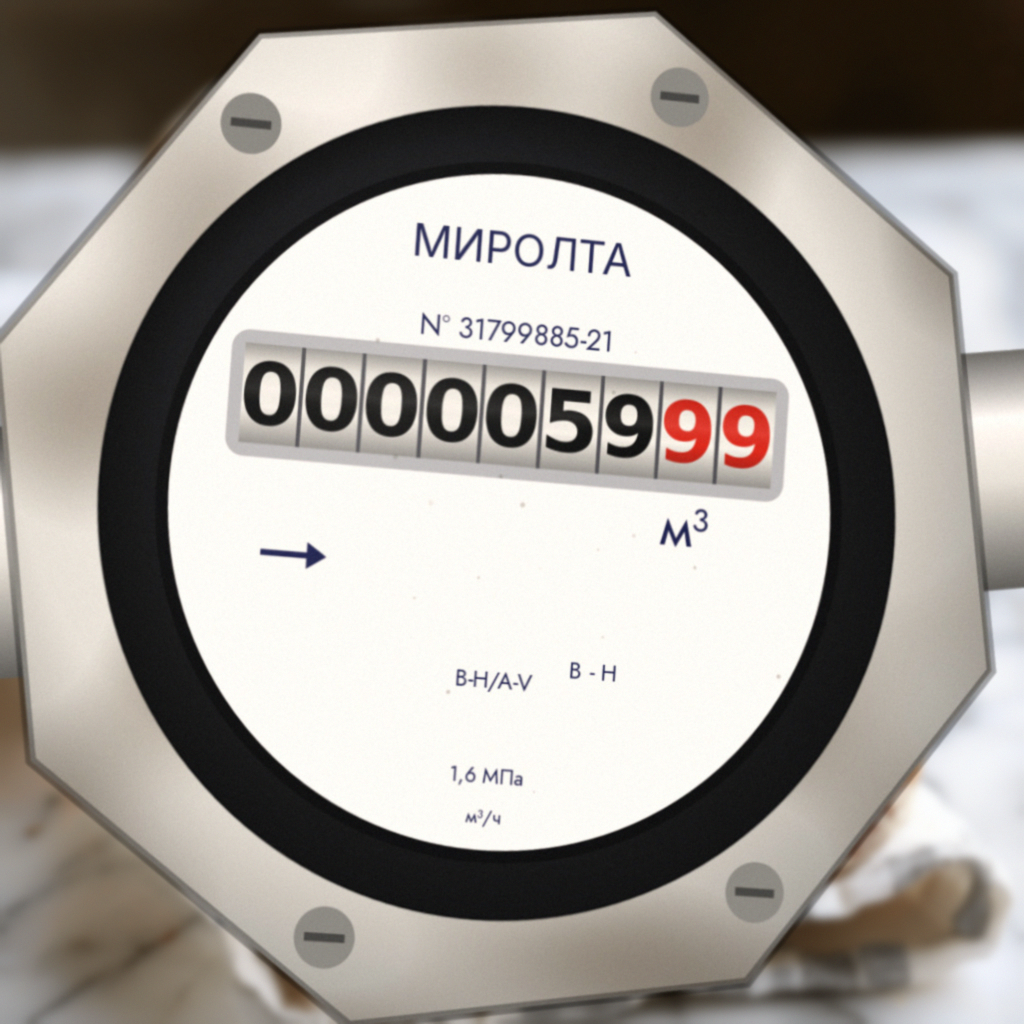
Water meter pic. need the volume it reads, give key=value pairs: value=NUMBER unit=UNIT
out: value=59.99 unit=m³
